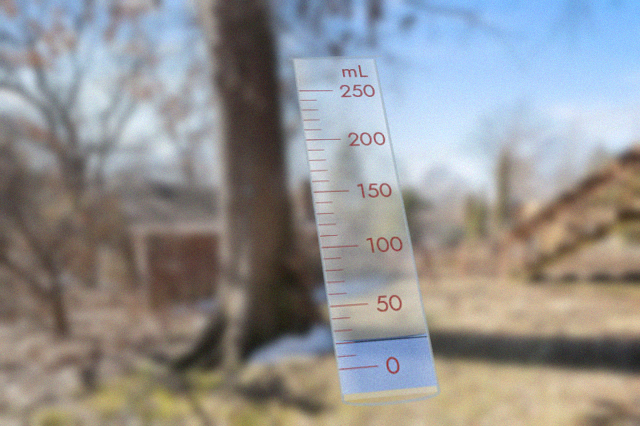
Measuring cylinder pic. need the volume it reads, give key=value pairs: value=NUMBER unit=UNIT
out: value=20 unit=mL
